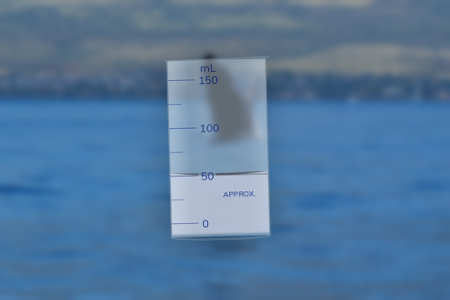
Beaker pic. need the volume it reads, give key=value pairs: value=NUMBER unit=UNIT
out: value=50 unit=mL
